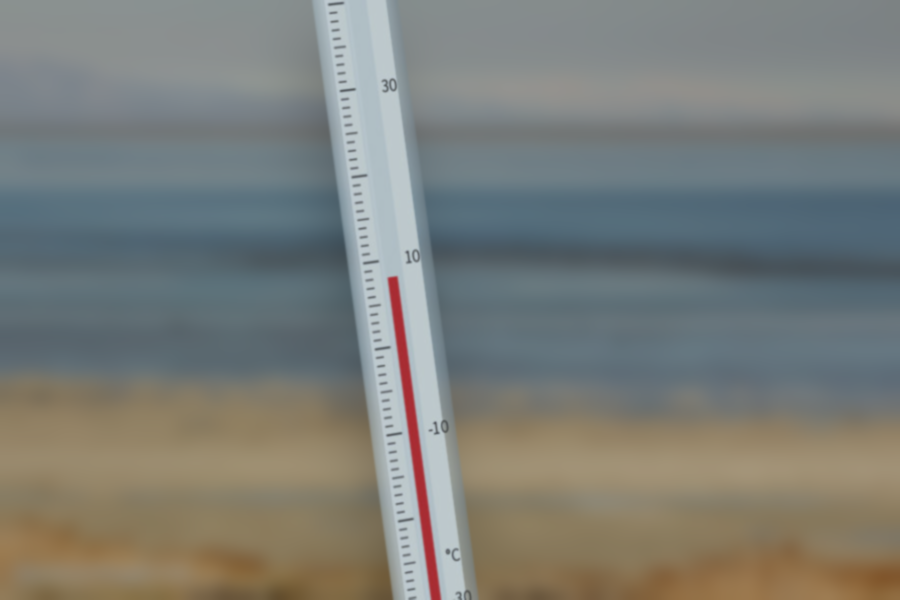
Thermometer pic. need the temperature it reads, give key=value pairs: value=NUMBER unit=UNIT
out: value=8 unit=°C
